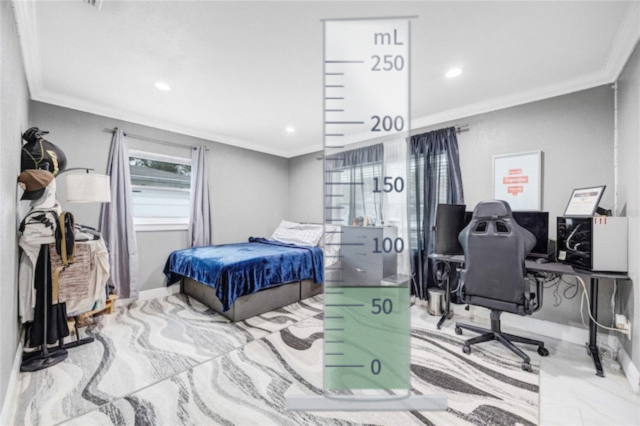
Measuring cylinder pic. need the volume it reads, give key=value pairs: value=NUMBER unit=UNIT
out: value=65 unit=mL
